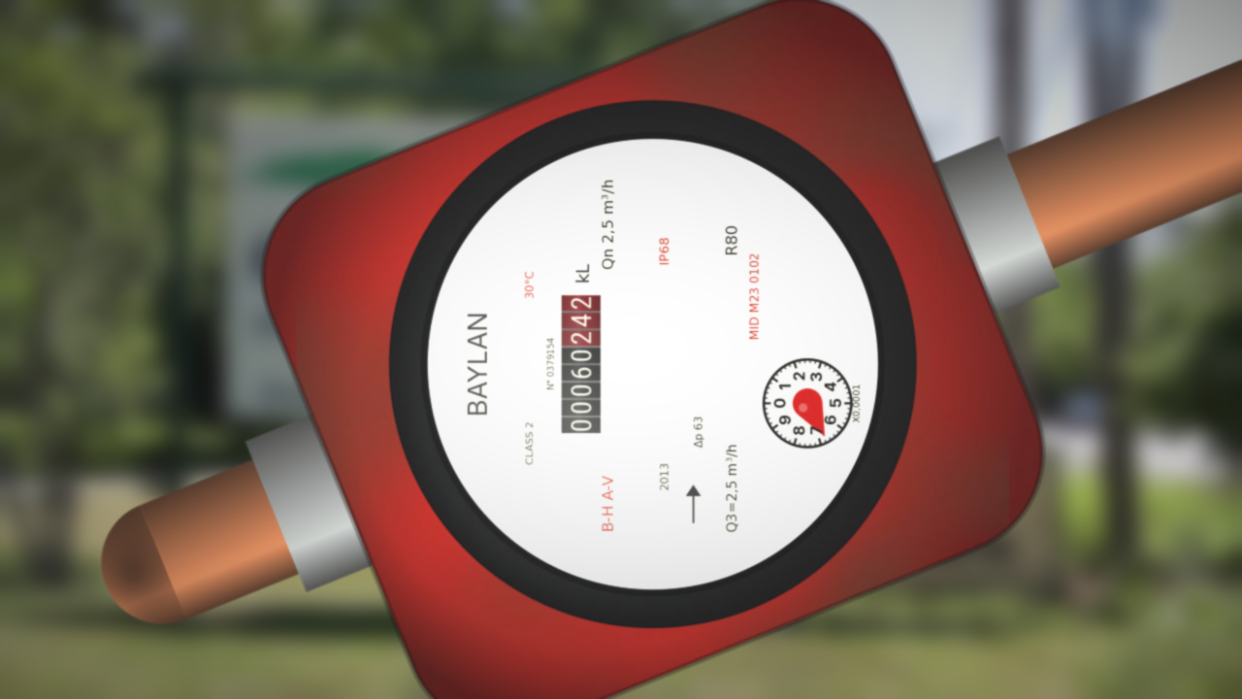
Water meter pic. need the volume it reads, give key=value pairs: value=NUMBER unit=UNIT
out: value=60.2426 unit=kL
